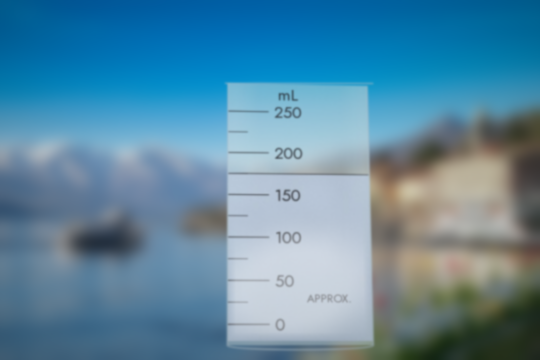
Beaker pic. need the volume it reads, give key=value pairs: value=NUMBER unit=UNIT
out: value=175 unit=mL
